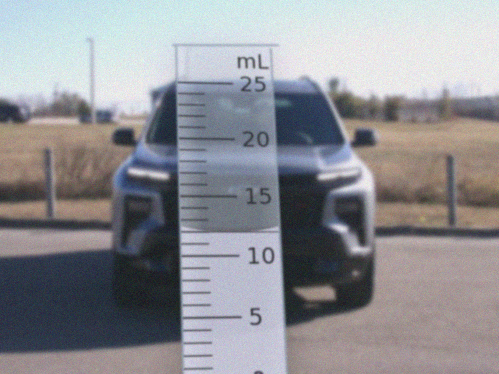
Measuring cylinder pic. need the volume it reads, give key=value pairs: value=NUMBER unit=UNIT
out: value=12 unit=mL
